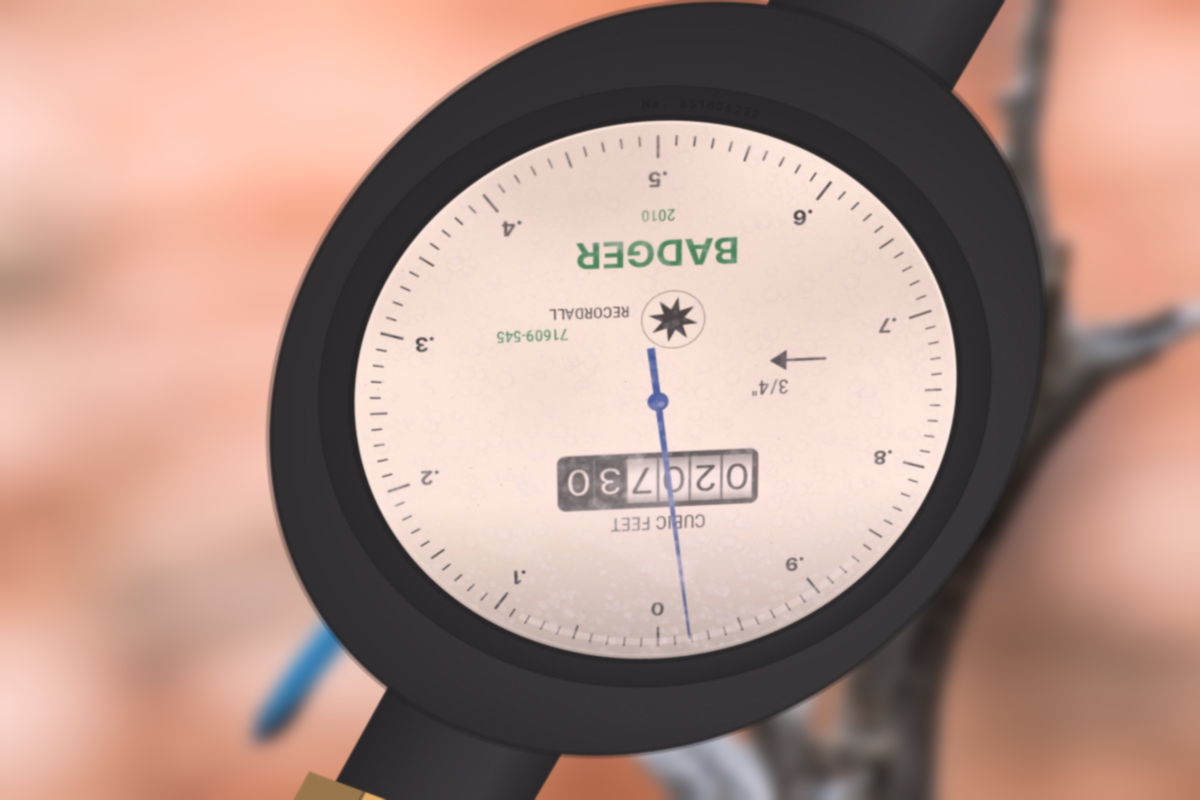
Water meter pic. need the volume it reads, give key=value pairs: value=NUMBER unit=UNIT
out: value=20729.98 unit=ft³
